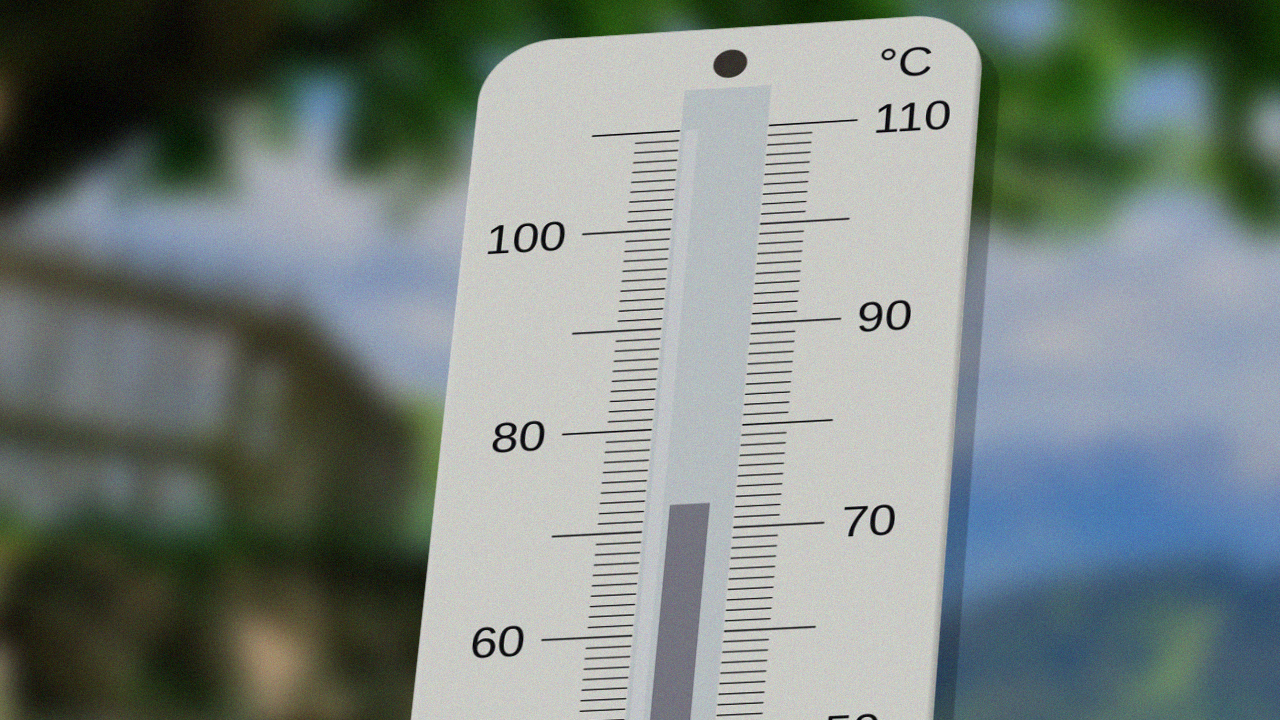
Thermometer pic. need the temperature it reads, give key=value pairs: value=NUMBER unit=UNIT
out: value=72.5 unit=°C
